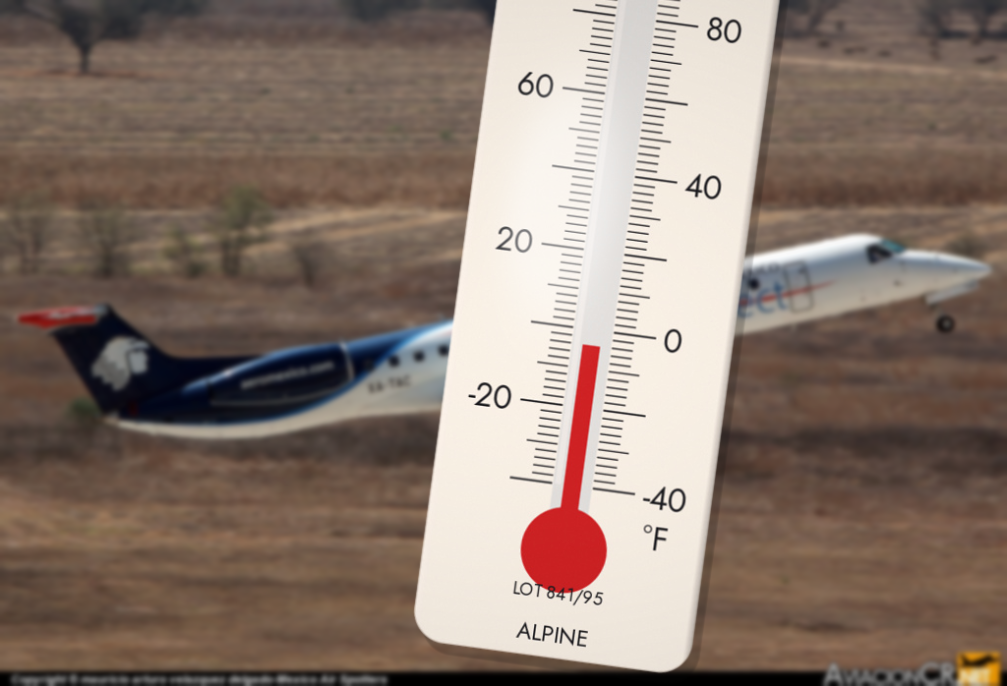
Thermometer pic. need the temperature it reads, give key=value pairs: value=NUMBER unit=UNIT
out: value=-4 unit=°F
